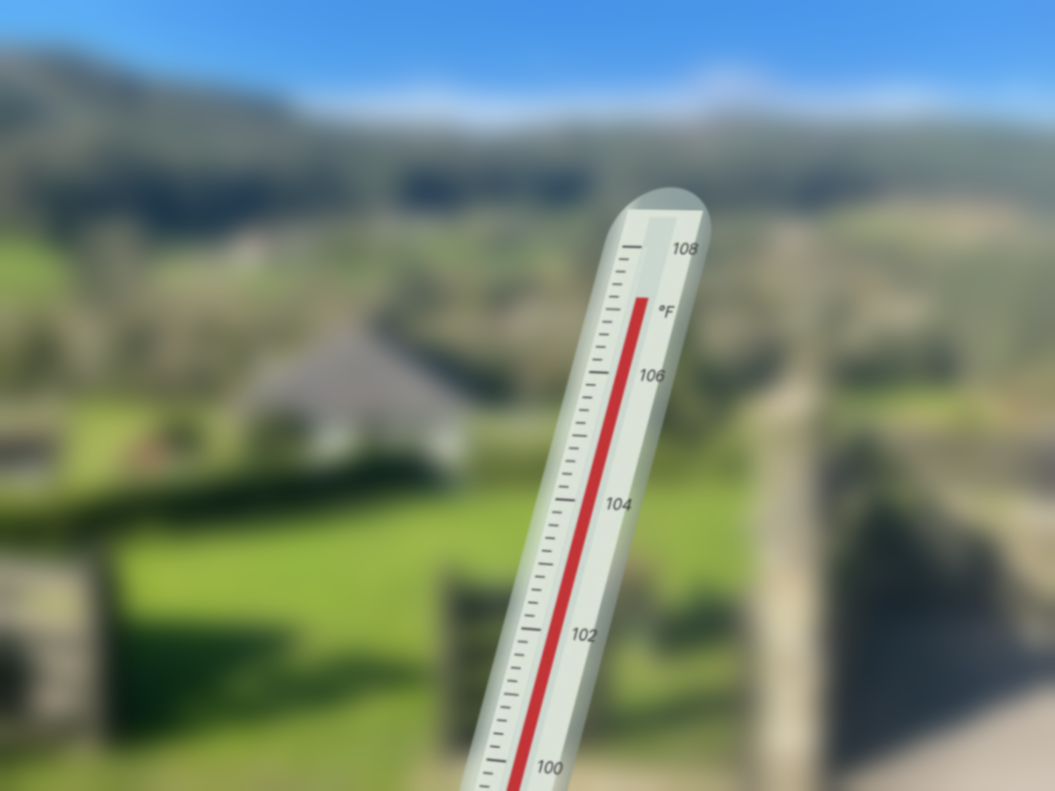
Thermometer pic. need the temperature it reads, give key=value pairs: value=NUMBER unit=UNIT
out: value=107.2 unit=°F
